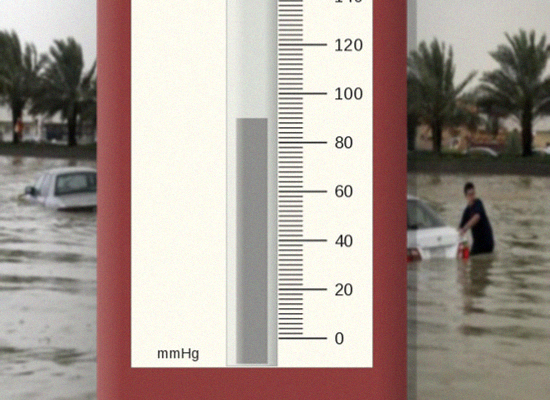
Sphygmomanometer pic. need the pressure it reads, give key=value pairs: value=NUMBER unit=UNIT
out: value=90 unit=mmHg
